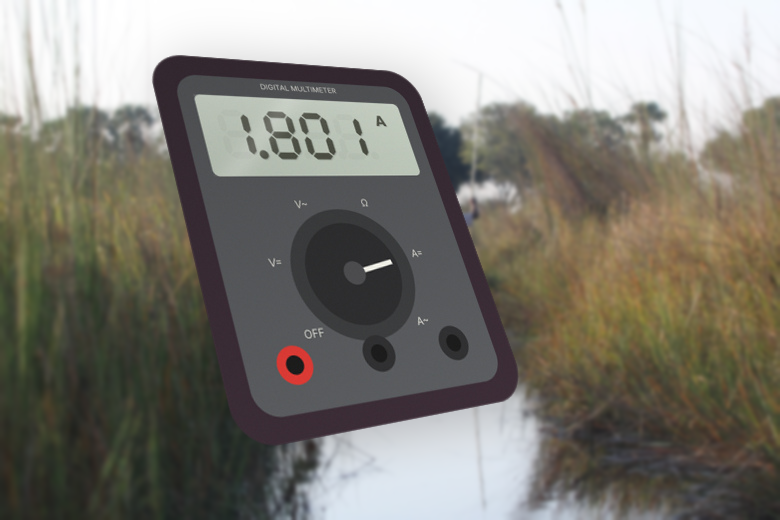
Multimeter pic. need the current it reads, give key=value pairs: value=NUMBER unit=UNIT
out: value=1.801 unit=A
